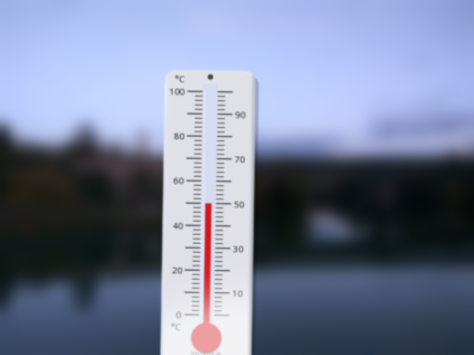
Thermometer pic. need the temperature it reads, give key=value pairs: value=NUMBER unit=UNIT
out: value=50 unit=°C
